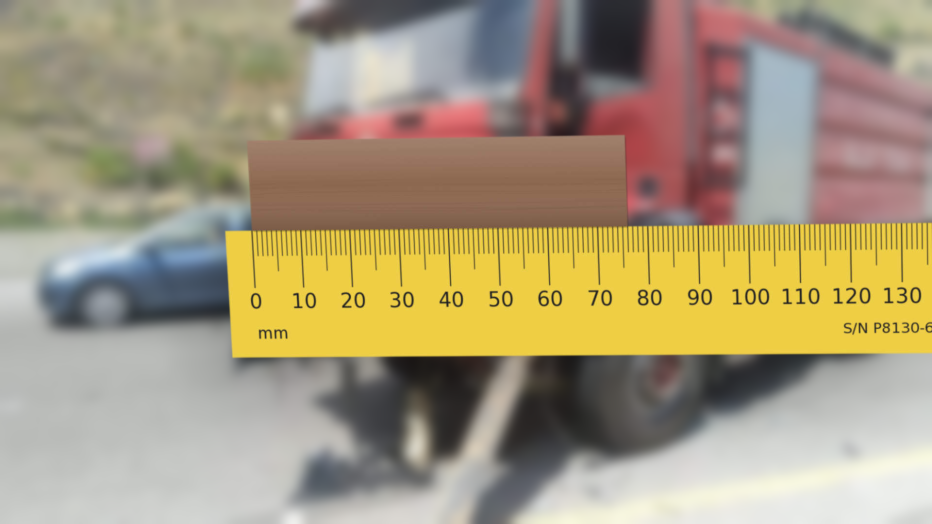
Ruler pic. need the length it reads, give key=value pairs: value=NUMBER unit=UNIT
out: value=76 unit=mm
